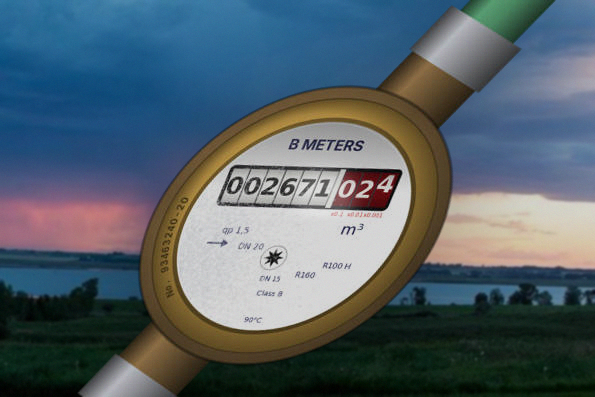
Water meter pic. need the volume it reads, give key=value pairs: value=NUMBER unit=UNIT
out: value=2671.024 unit=m³
